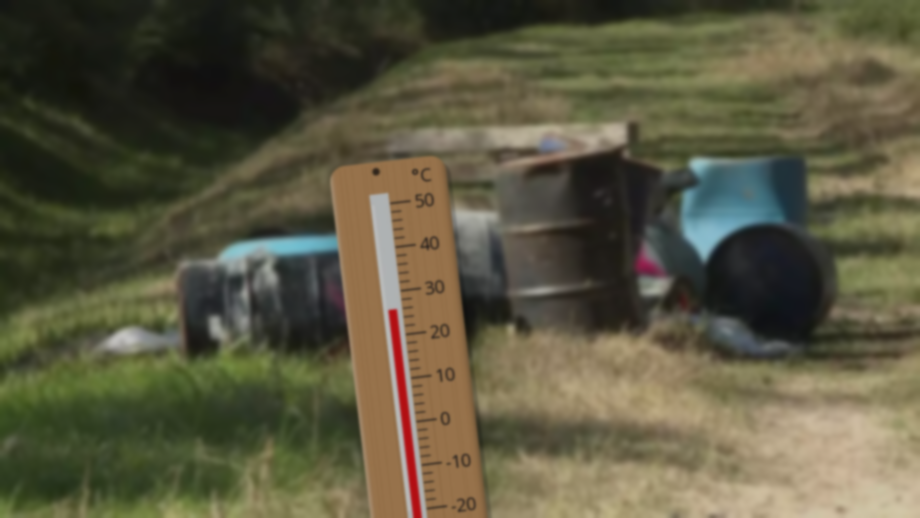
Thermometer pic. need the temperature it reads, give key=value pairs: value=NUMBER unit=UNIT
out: value=26 unit=°C
